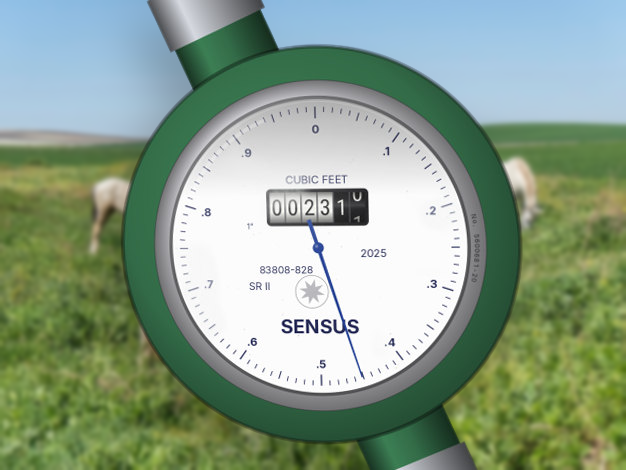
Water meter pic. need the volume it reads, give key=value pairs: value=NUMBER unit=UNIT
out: value=2310.45 unit=ft³
